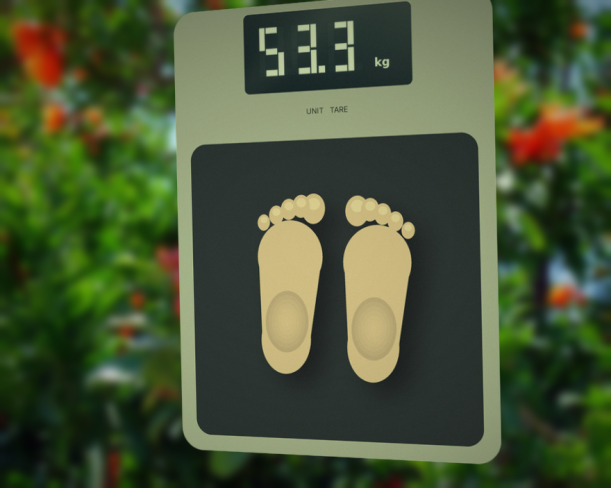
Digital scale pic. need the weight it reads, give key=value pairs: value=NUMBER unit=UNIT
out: value=53.3 unit=kg
